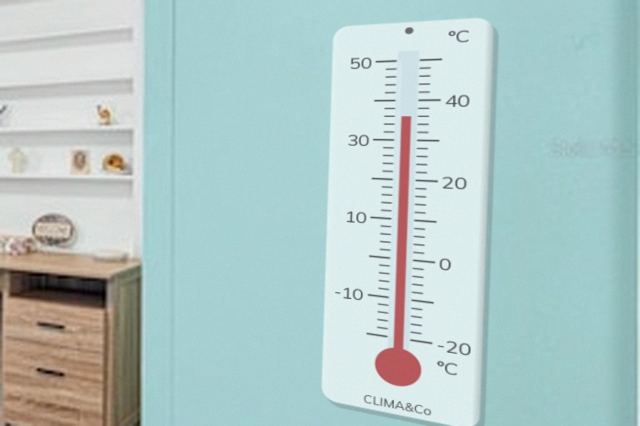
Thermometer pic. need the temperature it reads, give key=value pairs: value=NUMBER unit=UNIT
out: value=36 unit=°C
